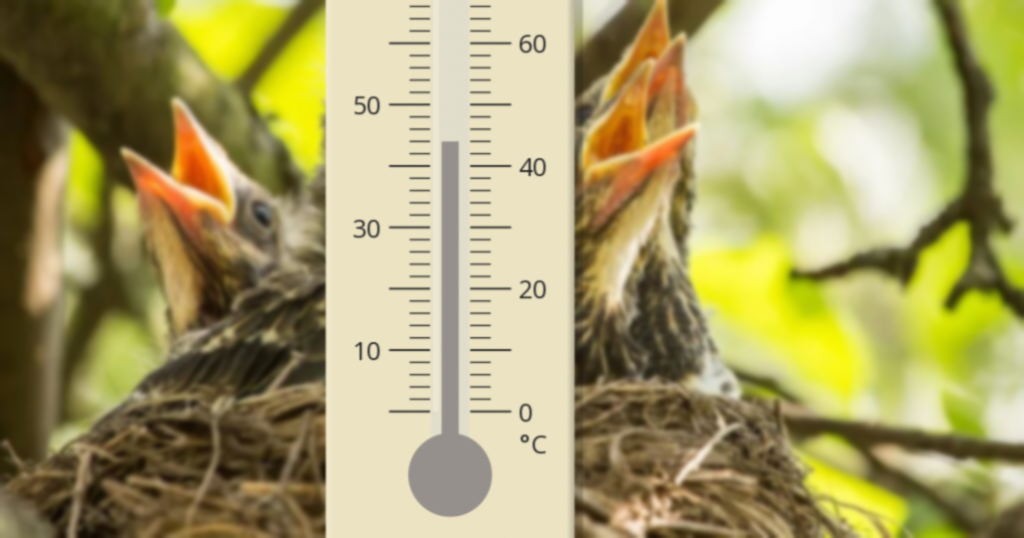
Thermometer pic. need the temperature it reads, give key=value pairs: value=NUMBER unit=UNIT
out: value=44 unit=°C
